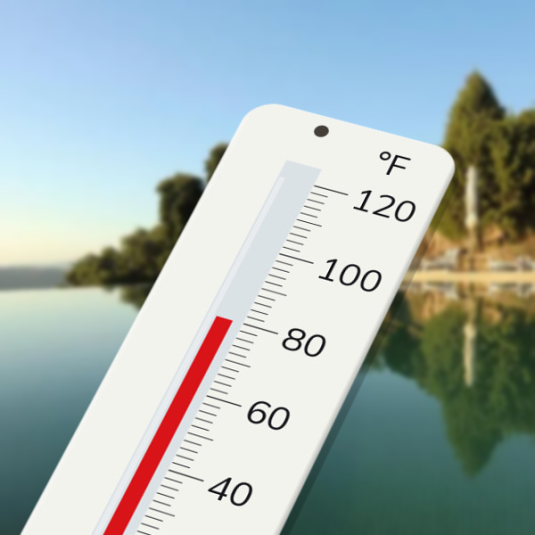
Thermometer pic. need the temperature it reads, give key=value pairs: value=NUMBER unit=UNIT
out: value=80 unit=°F
